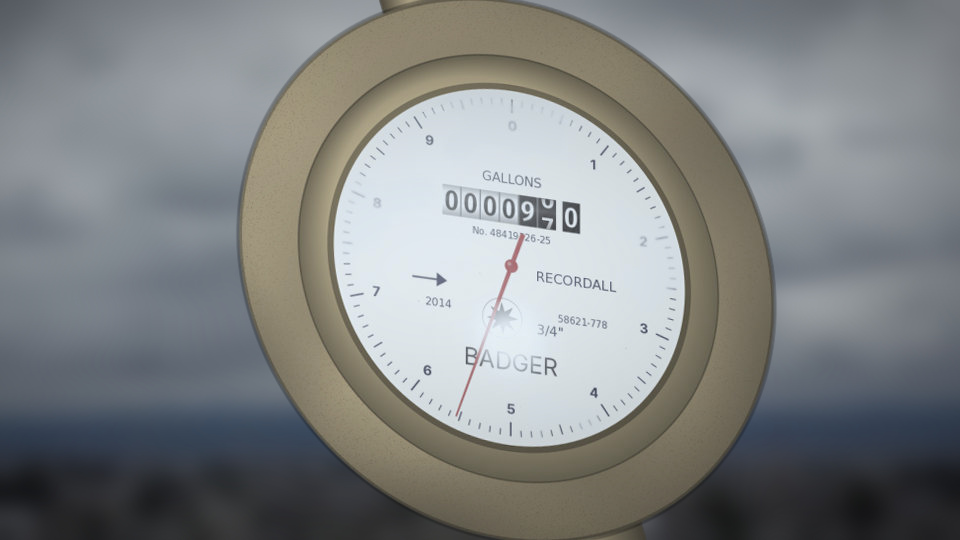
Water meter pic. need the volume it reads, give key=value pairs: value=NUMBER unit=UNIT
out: value=965.5 unit=gal
